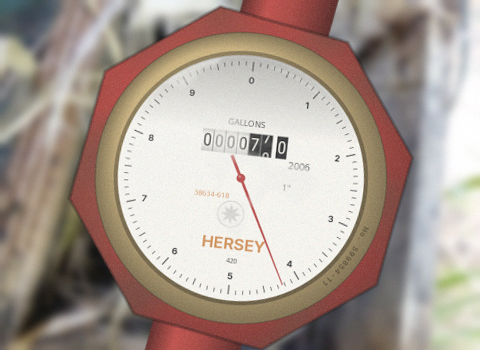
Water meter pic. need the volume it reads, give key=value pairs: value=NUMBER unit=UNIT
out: value=774.2 unit=gal
